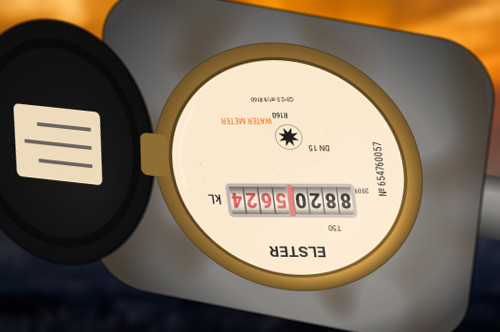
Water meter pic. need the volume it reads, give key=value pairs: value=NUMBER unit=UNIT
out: value=8820.5624 unit=kL
